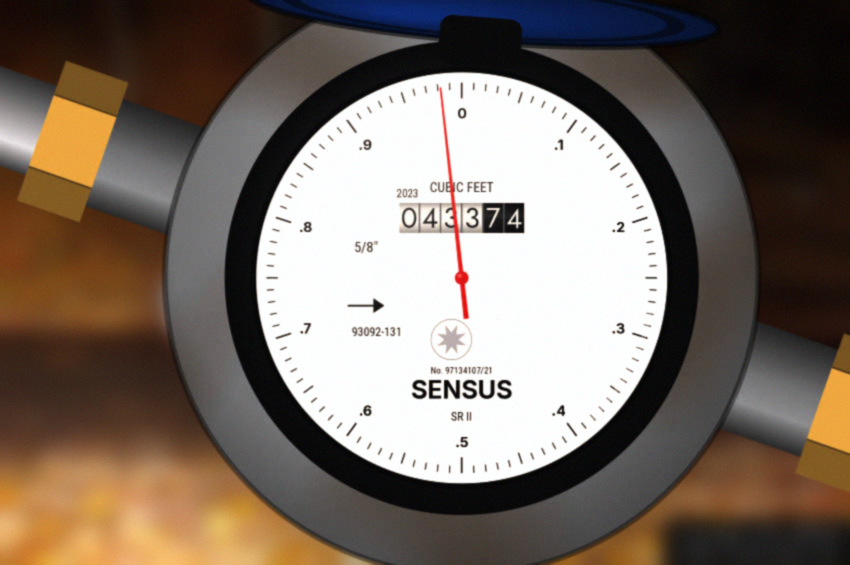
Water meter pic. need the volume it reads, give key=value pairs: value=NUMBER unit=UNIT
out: value=43373.98 unit=ft³
